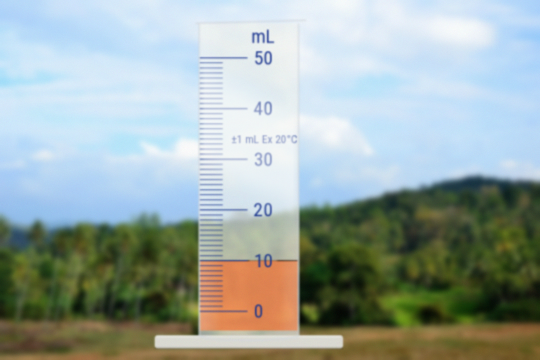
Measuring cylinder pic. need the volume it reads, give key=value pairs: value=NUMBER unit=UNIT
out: value=10 unit=mL
